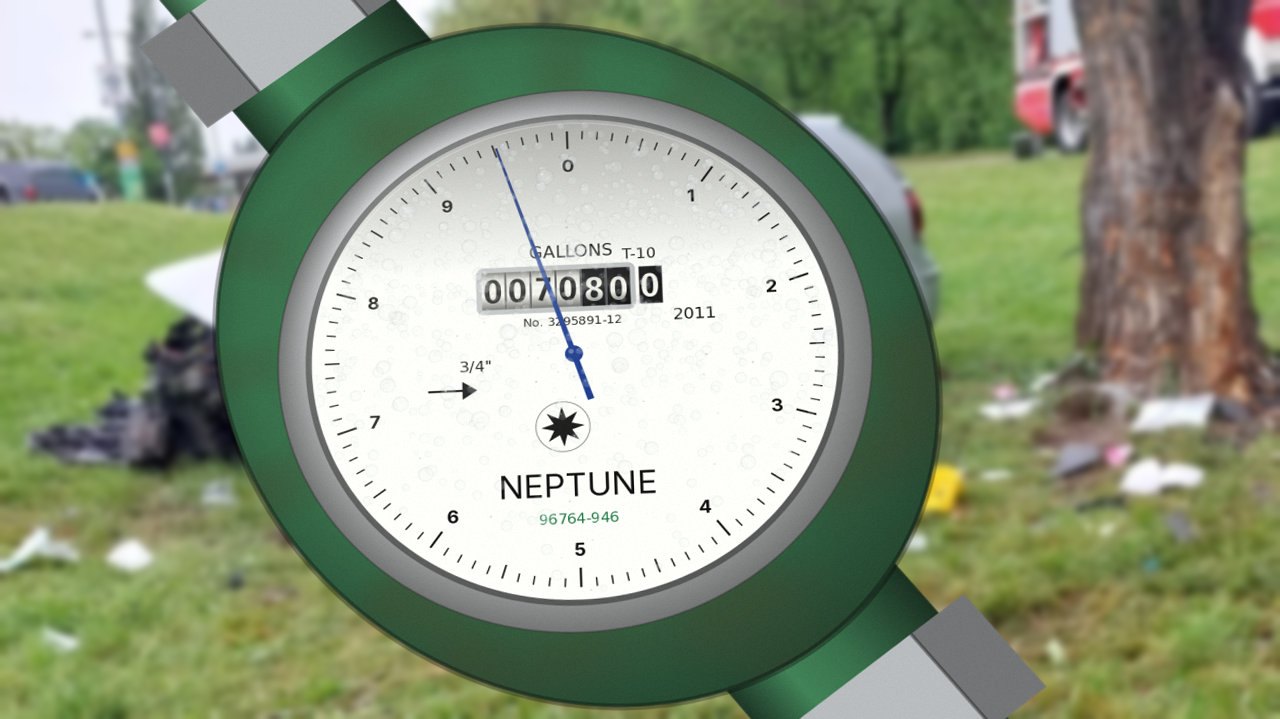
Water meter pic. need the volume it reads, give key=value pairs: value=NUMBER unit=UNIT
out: value=70799.5 unit=gal
